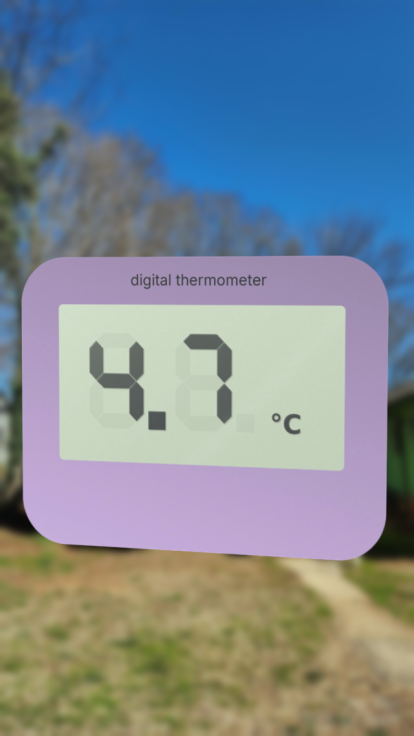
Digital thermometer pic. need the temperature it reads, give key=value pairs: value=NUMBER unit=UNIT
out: value=4.7 unit=°C
